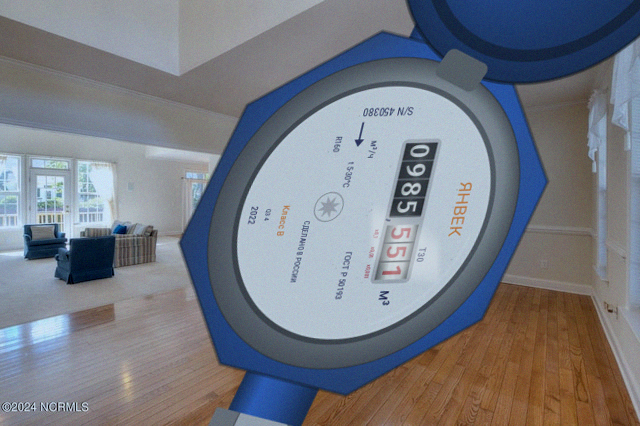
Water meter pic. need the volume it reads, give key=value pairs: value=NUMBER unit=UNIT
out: value=985.551 unit=m³
